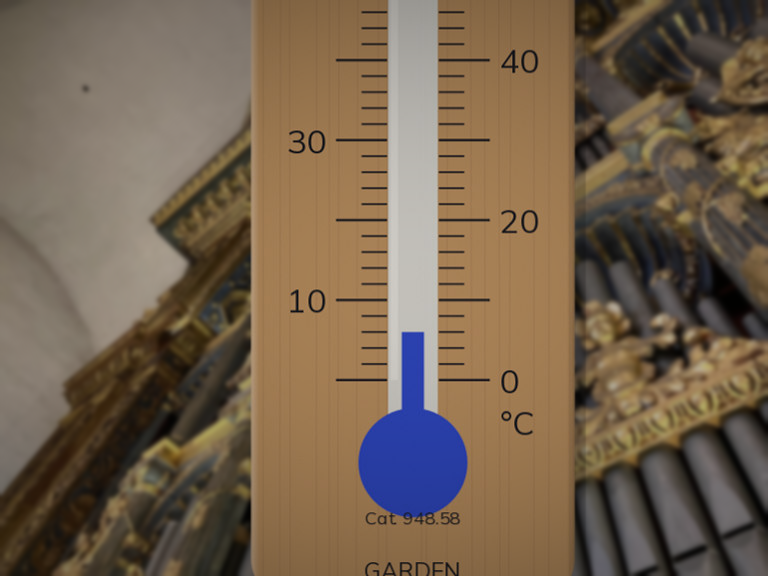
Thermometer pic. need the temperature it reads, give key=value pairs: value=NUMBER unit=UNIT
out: value=6 unit=°C
